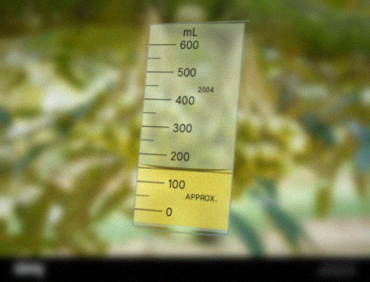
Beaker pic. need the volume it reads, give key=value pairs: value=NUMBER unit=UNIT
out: value=150 unit=mL
